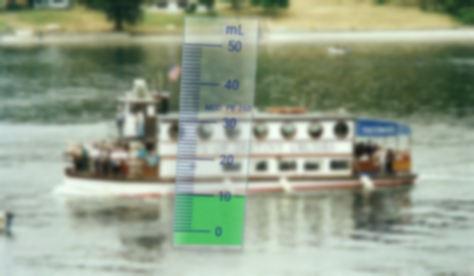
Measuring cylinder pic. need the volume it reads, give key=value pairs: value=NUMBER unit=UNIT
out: value=10 unit=mL
